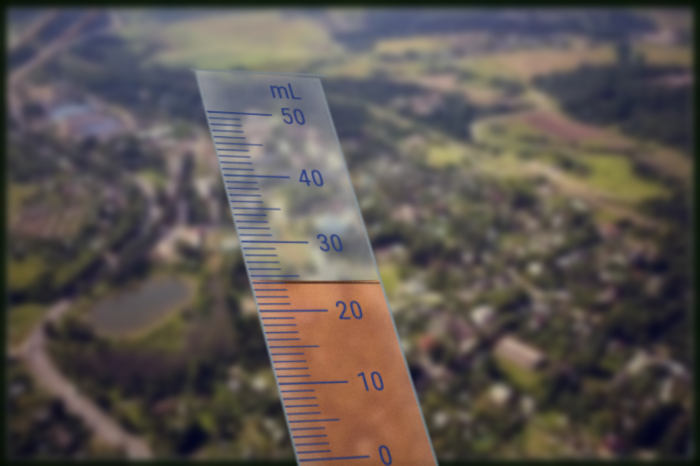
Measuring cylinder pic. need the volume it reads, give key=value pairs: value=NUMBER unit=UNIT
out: value=24 unit=mL
